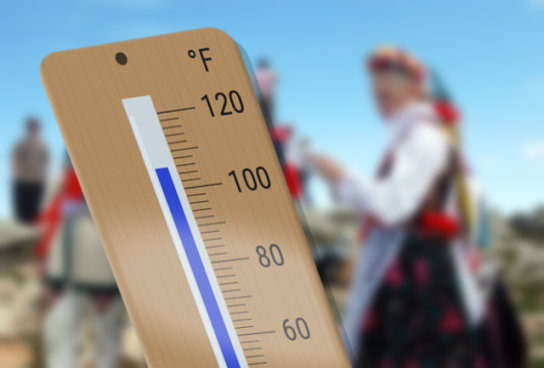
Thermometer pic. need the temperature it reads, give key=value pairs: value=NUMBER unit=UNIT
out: value=106 unit=°F
